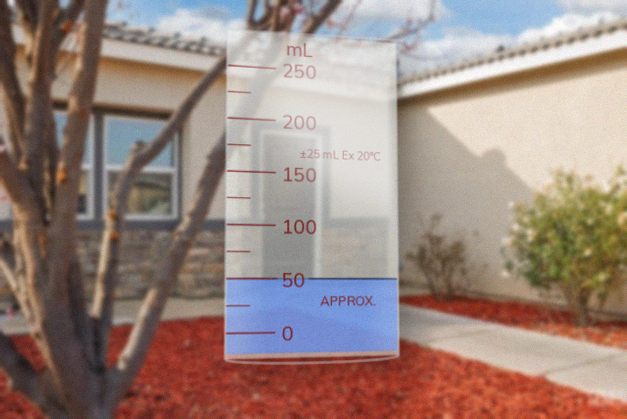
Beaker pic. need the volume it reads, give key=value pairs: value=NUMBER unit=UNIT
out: value=50 unit=mL
